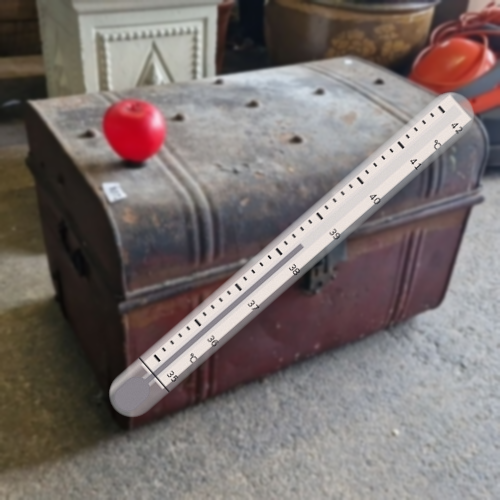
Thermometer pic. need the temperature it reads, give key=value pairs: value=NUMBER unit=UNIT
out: value=38.4 unit=°C
